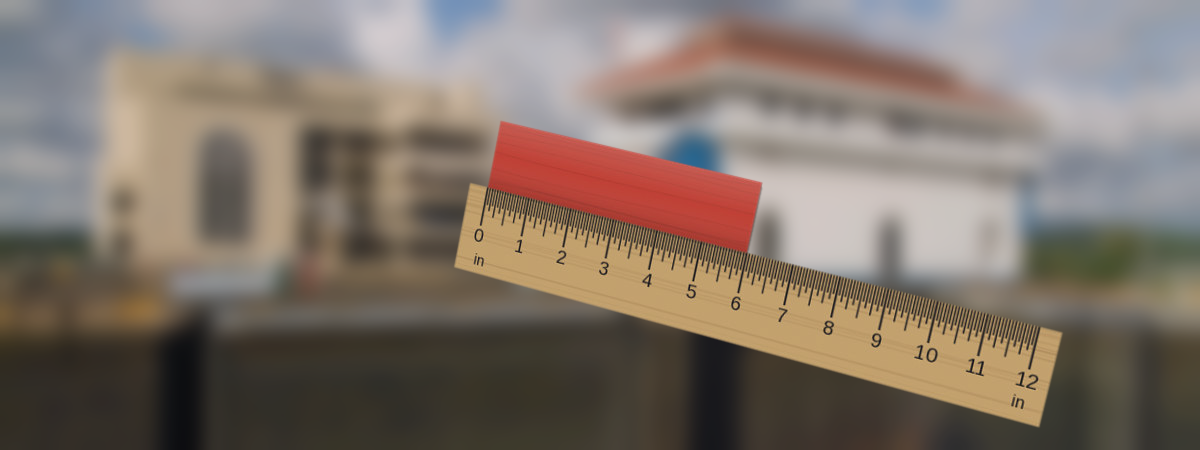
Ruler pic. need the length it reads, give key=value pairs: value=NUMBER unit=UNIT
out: value=6 unit=in
